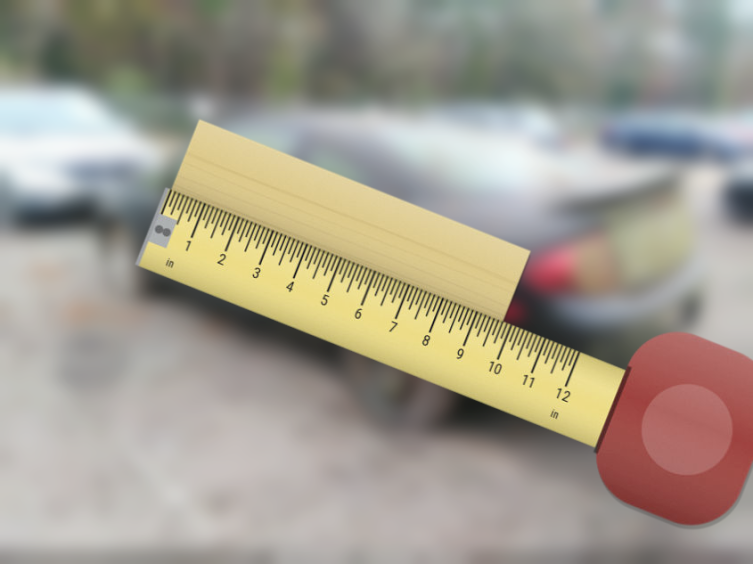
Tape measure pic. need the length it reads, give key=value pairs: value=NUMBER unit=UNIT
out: value=9.75 unit=in
